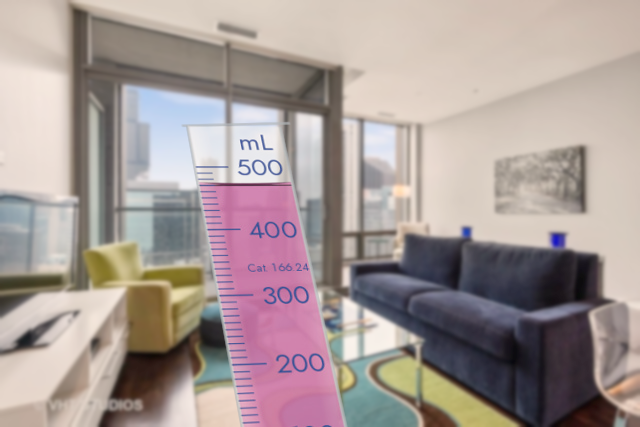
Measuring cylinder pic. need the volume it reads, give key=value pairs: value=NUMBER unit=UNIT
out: value=470 unit=mL
